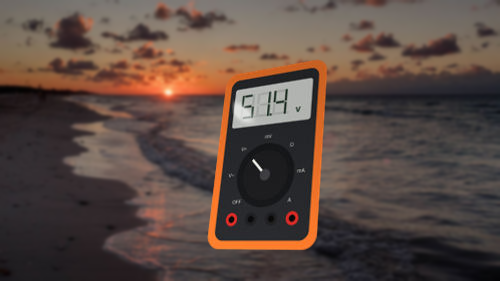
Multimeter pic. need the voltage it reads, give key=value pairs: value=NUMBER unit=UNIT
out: value=51.4 unit=V
